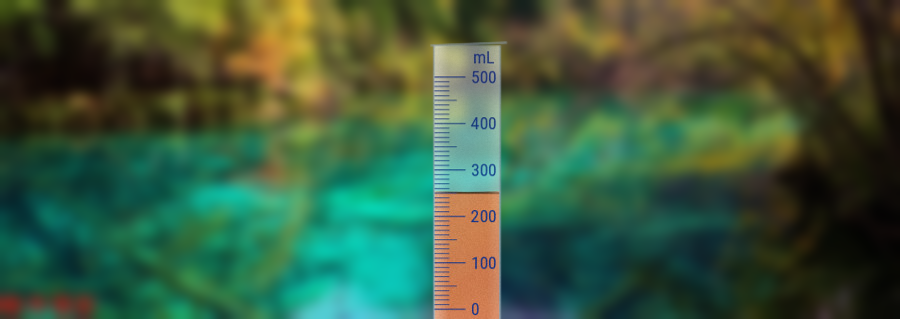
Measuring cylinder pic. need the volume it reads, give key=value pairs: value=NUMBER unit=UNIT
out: value=250 unit=mL
